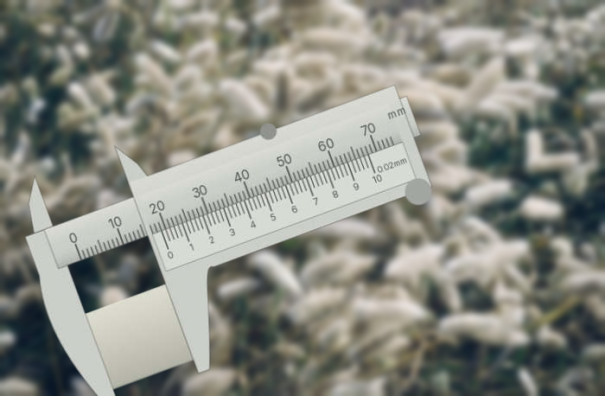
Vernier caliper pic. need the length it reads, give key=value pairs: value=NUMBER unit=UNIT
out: value=19.0 unit=mm
